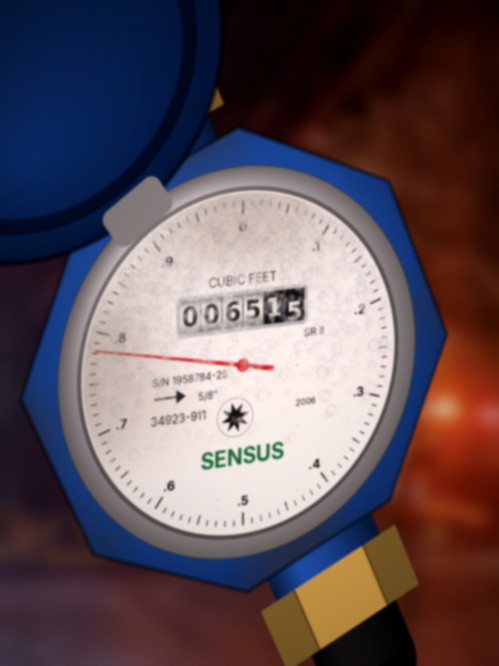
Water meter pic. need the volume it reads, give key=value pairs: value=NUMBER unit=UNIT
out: value=6514.78 unit=ft³
